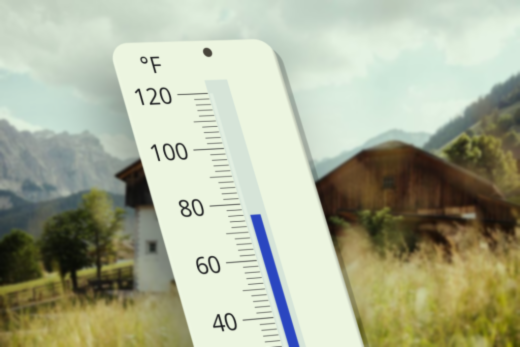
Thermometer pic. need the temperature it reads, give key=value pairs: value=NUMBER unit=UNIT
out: value=76 unit=°F
